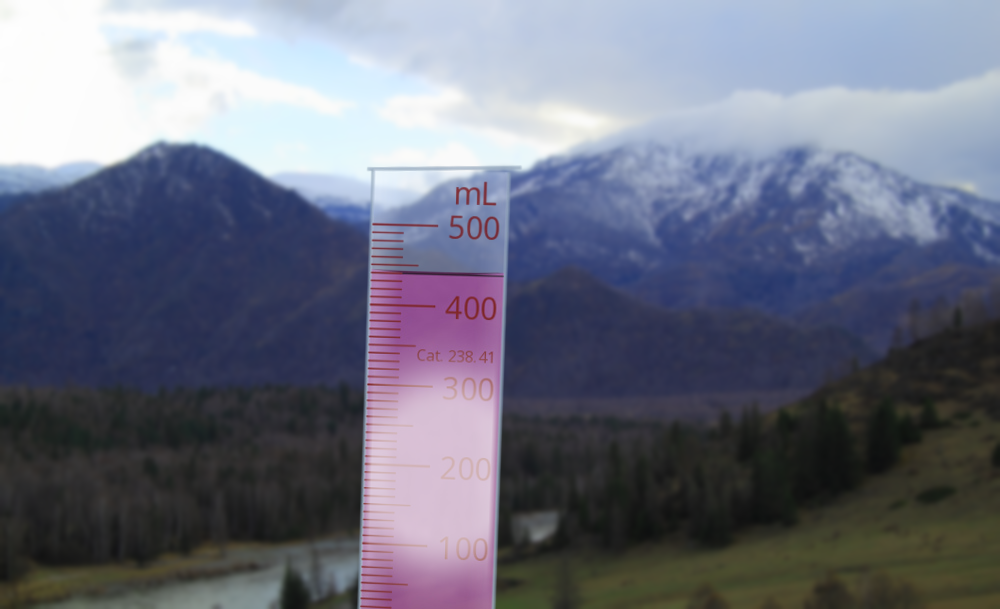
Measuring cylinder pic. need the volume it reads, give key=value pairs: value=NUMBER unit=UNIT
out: value=440 unit=mL
